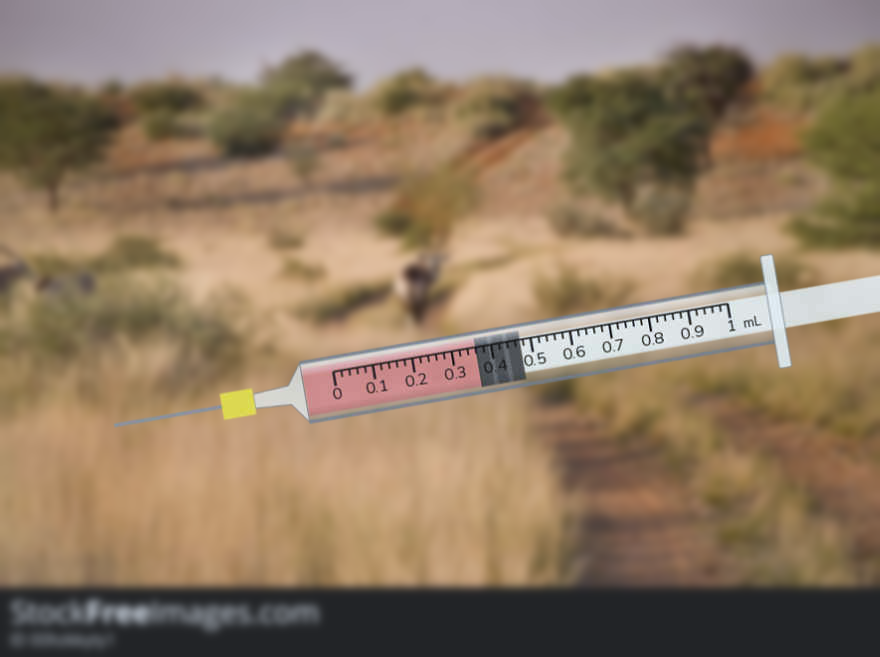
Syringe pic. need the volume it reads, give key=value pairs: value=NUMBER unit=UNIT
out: value=0.36 unit=mL
